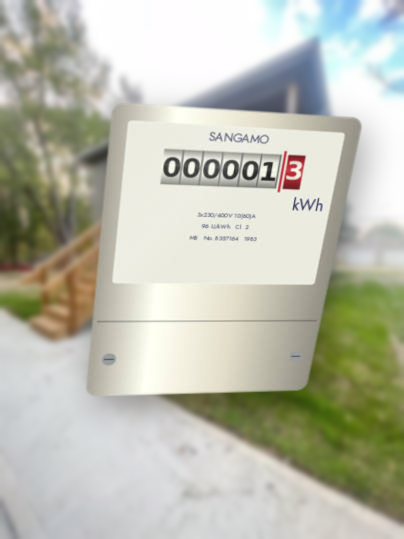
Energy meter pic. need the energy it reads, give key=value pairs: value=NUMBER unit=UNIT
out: value=1.3 unit=kWh
